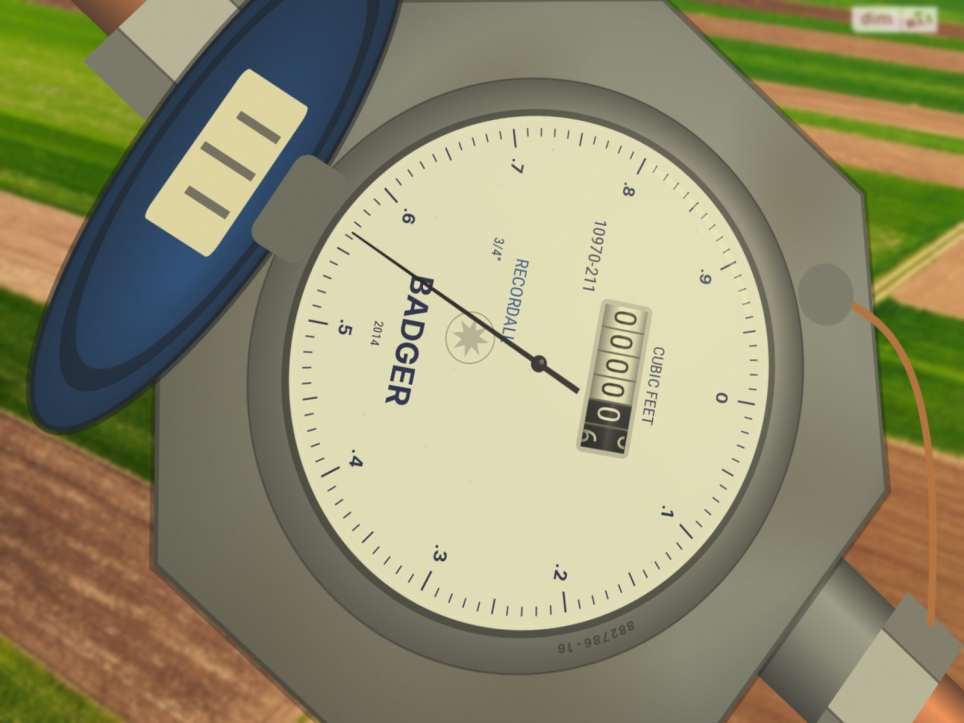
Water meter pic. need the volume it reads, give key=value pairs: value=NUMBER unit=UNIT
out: value=5.56 unit=ft³
